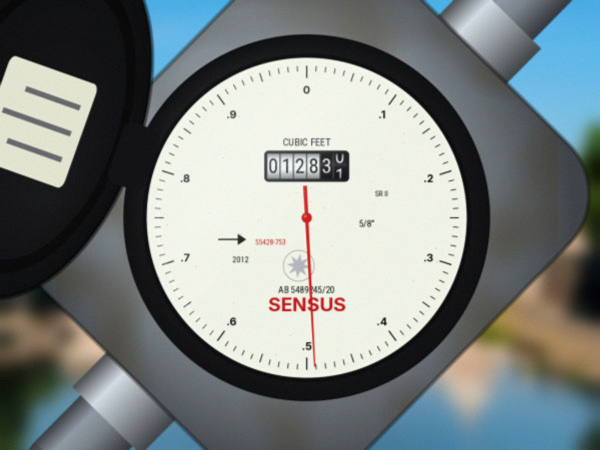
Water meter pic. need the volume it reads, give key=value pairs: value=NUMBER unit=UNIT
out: value=12830.49 unit=ft³
